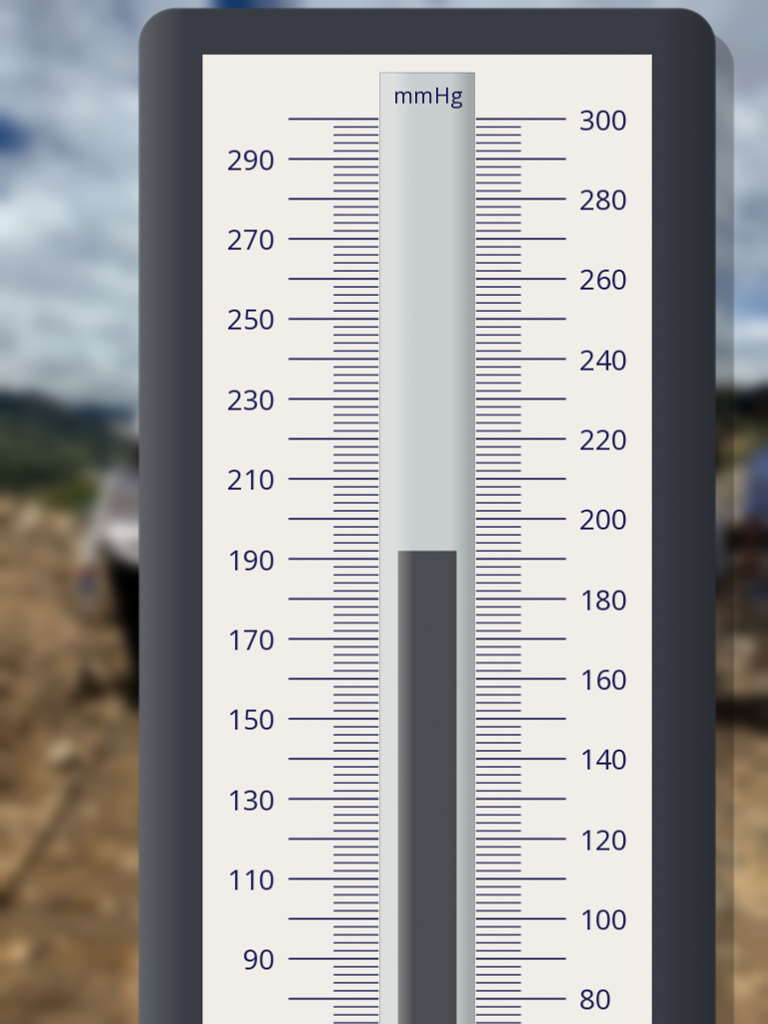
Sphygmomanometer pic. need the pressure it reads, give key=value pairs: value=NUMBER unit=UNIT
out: value=192 unit=mmHg
